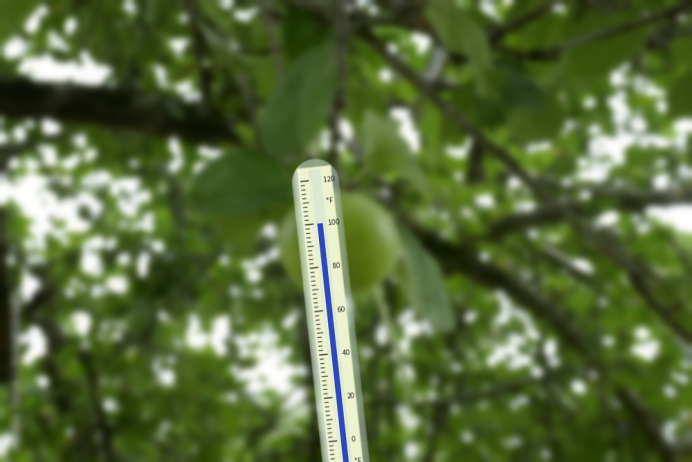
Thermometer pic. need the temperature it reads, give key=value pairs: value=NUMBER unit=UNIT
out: value=100 unit=°F
